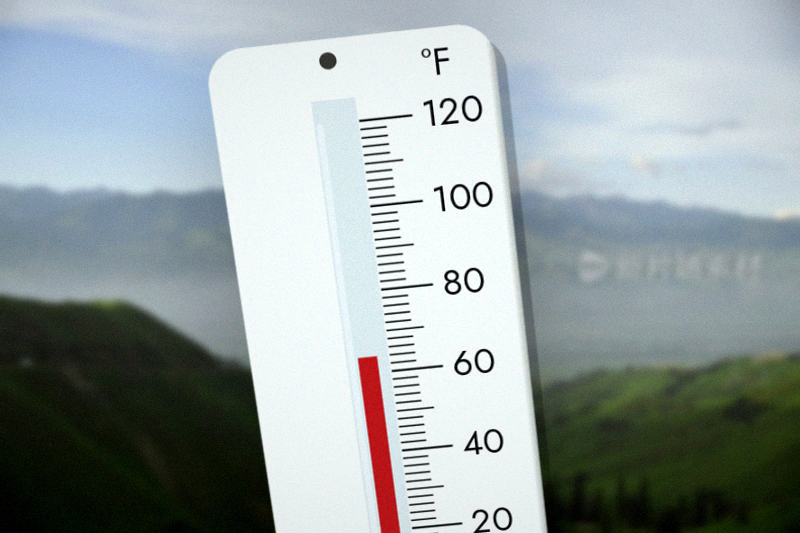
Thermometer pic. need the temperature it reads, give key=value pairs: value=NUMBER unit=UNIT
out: value=64 unit=°F
